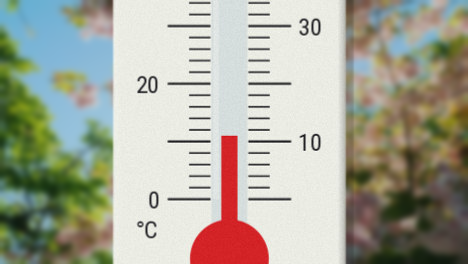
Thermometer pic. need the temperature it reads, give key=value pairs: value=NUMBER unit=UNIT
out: value=11 unit=°C
